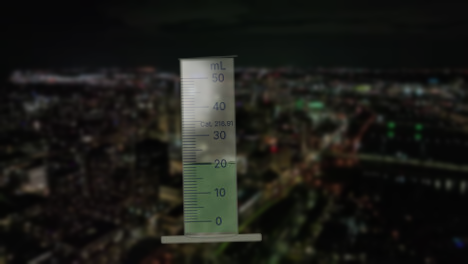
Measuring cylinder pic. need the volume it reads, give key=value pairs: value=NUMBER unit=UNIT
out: value=20 unit=mL
